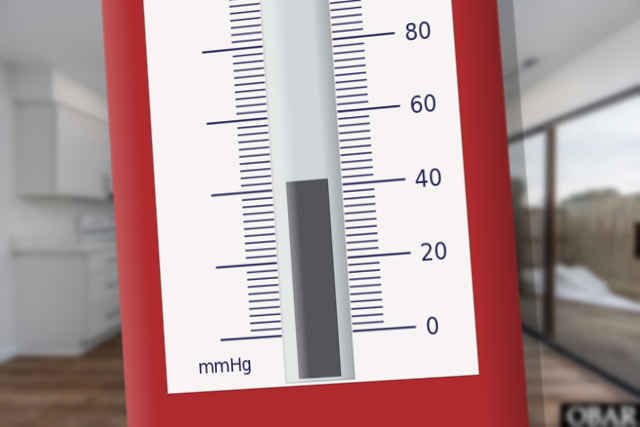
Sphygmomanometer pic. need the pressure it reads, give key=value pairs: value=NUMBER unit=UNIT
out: value=42 unit=mmHg
